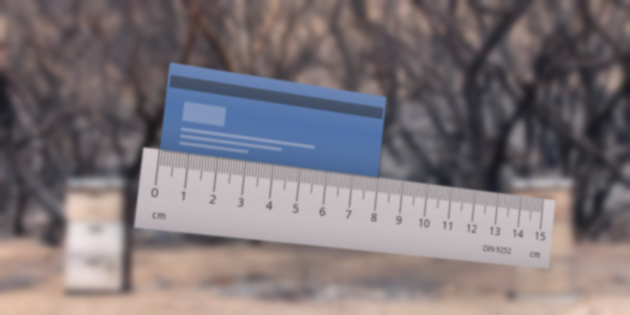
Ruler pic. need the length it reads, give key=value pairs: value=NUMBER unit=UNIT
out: value=8 unit=cm
